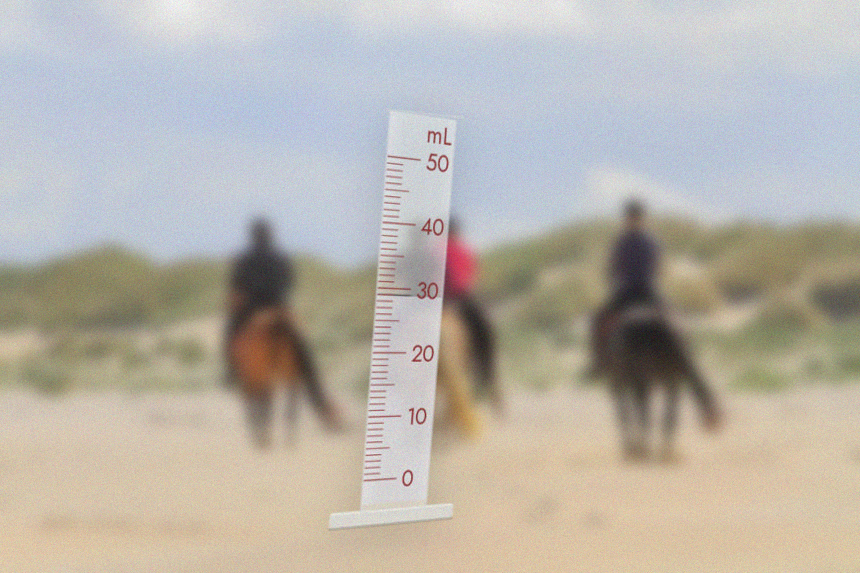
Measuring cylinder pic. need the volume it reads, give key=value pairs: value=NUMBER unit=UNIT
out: value=29 unit=mL
